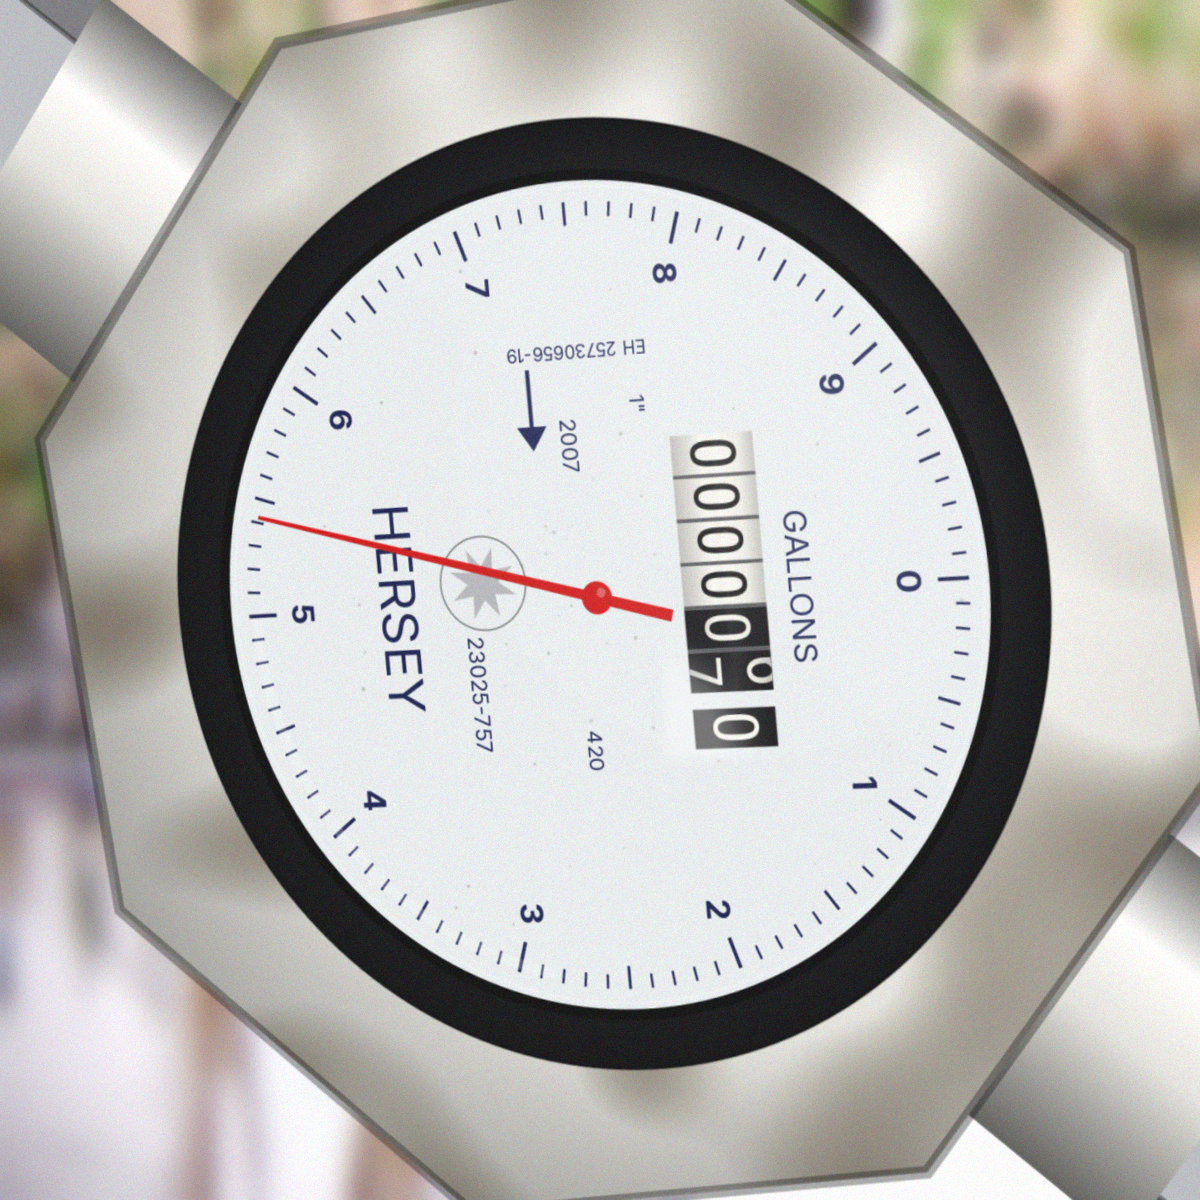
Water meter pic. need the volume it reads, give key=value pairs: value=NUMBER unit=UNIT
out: value=65.4 unit=gal
